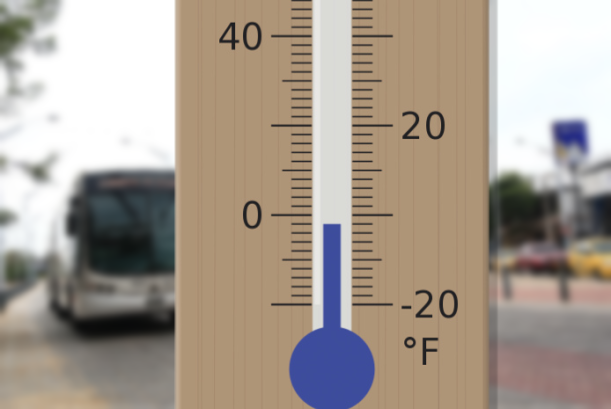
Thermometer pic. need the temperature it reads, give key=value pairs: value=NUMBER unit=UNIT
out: value=-2 unit=°F
